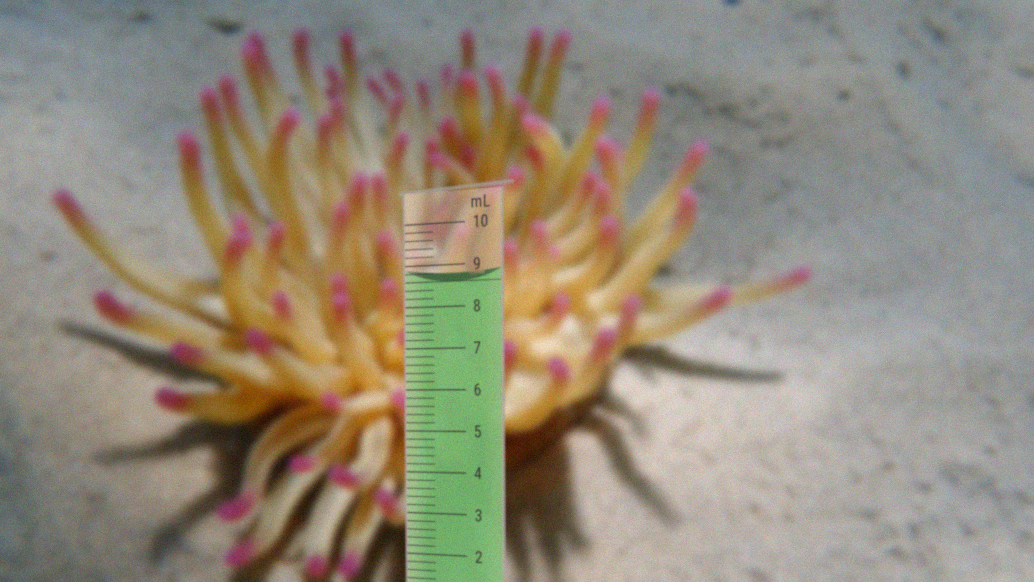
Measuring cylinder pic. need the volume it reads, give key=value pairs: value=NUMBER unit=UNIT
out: value=8.6 unit=mL
